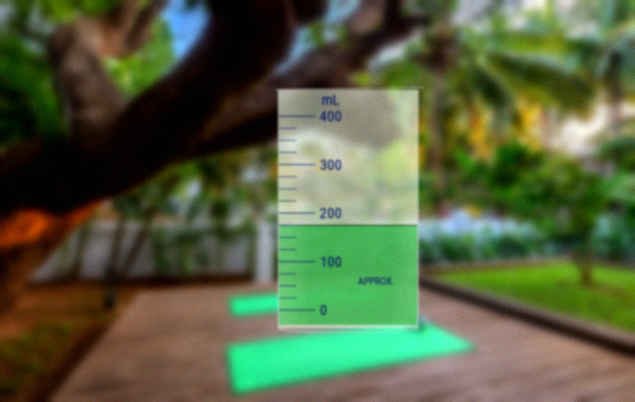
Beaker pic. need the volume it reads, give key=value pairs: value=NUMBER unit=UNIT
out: value=175 unit=mL
